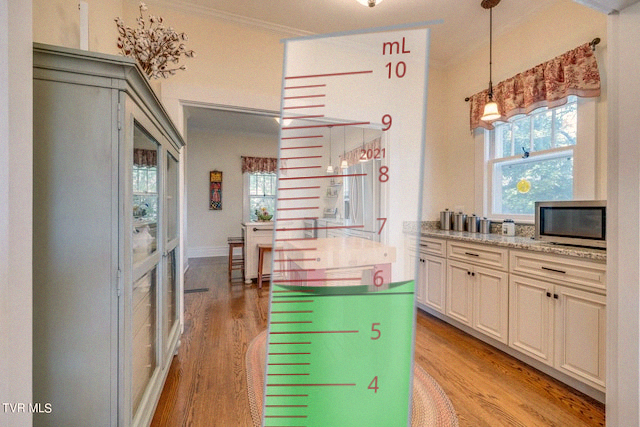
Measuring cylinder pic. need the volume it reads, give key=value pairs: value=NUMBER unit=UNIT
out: value=5.7 unit=mL
